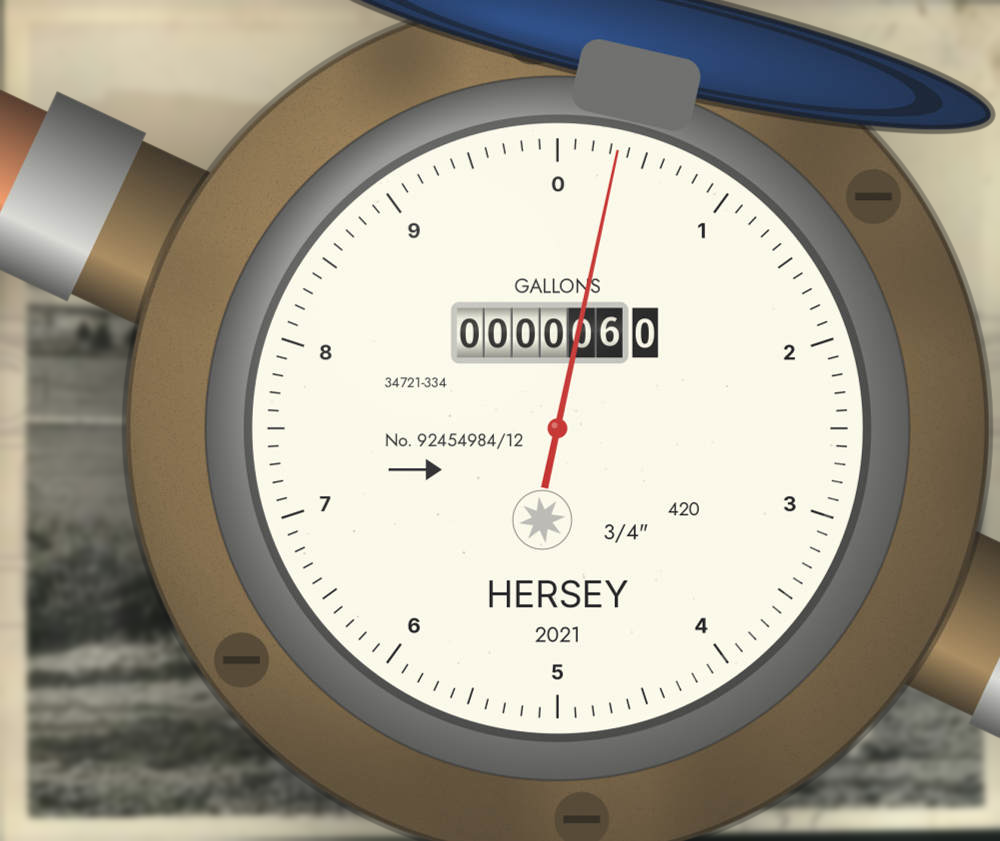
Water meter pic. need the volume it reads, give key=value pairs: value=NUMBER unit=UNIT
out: value=60.3 unit=gal
